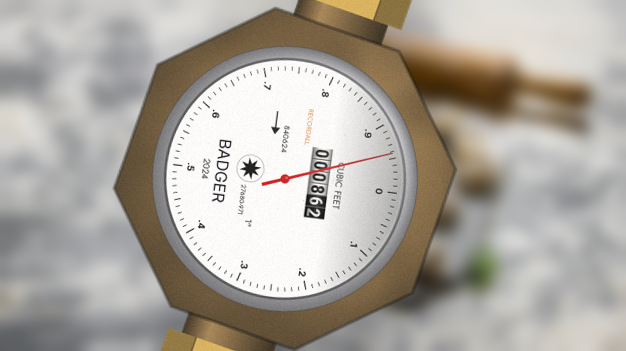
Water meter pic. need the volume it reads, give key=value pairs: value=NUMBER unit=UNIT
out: value=861.94 unit=ft³
